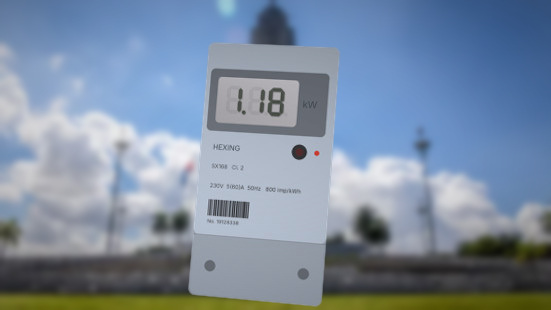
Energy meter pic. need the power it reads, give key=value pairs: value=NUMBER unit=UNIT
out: value=1.18 unit=kW
